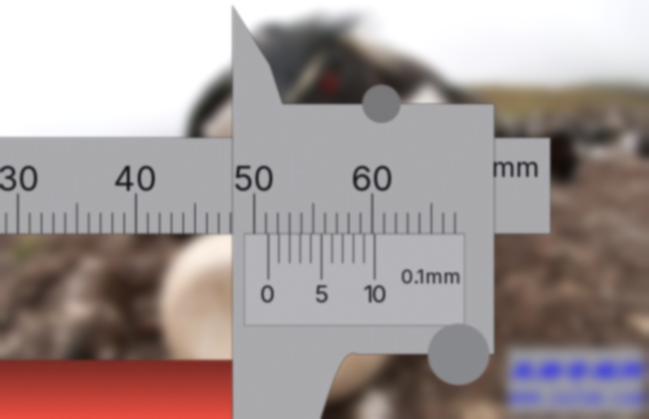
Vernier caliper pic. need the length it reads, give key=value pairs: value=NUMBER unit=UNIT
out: value=51.2 unit=mm
